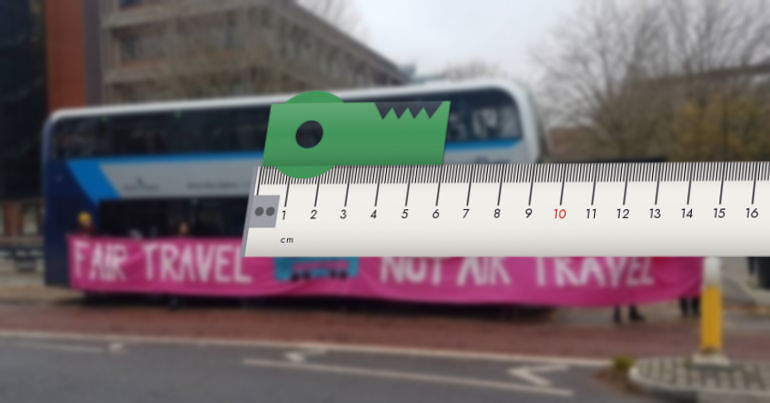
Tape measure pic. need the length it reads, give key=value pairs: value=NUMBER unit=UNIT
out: value=6 unit=cm
